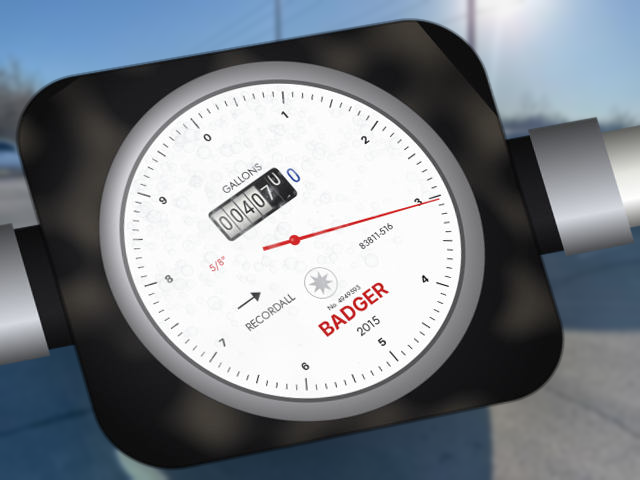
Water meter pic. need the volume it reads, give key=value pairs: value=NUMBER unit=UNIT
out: value=40703.0 unit=gal
